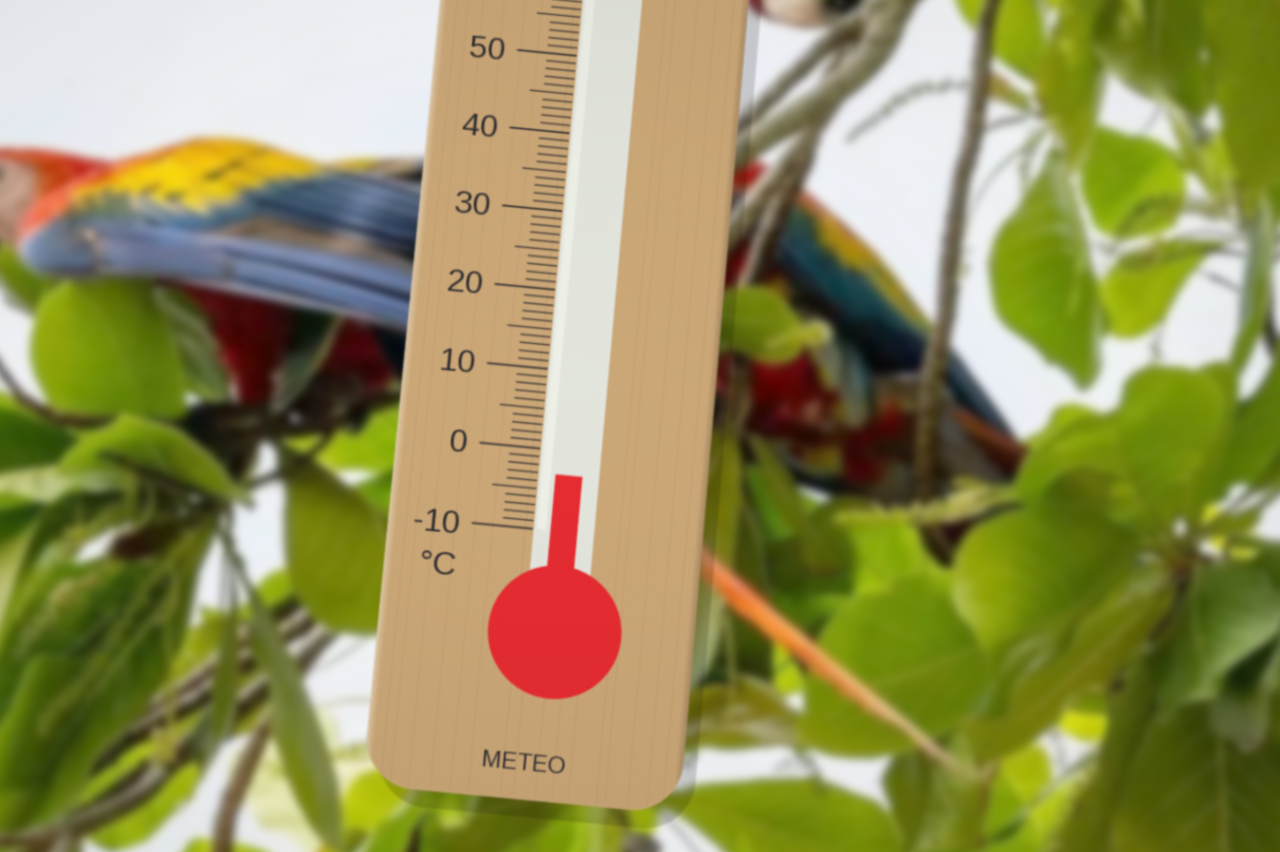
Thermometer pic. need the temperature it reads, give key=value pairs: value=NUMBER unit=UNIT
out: value=-3 unit=°C
